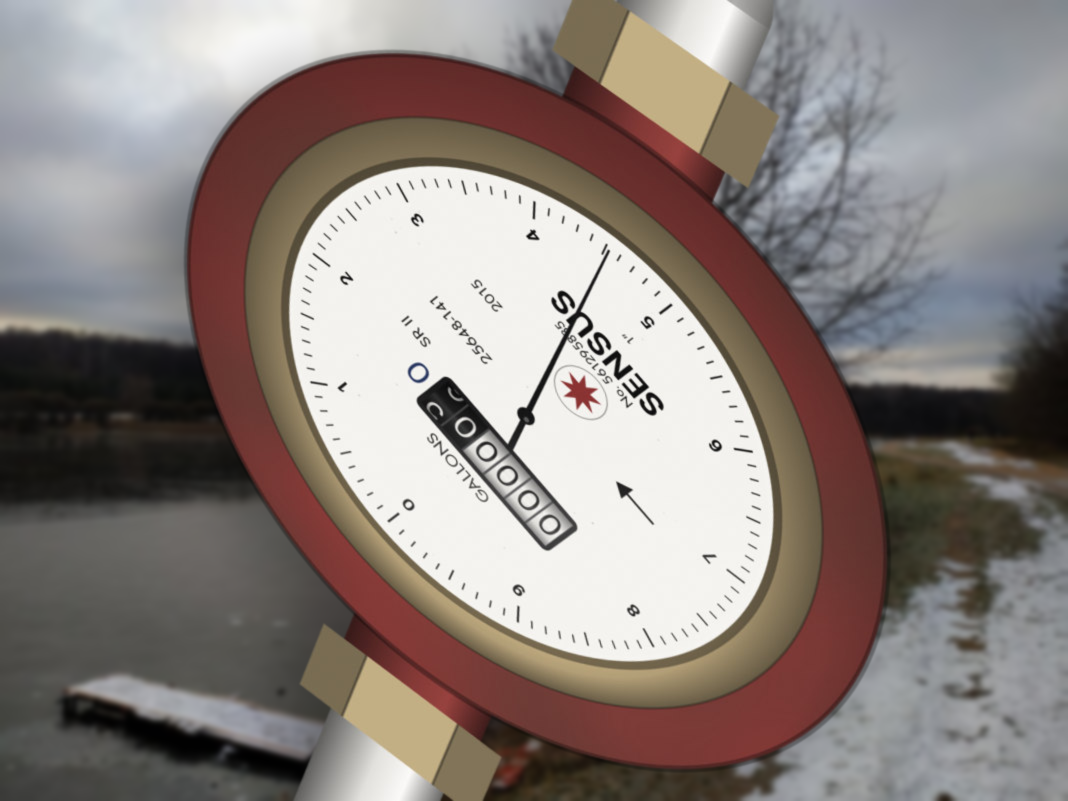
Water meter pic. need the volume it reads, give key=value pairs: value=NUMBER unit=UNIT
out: value=54.5 unit=gal
